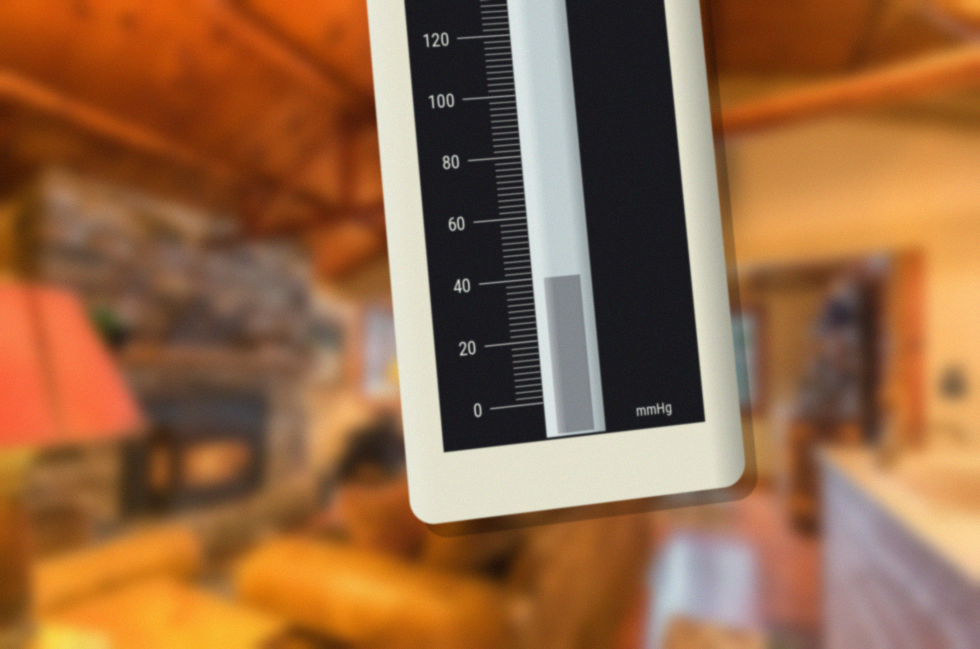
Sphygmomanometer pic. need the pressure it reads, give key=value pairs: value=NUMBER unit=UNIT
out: value=40 unit=mmHg
